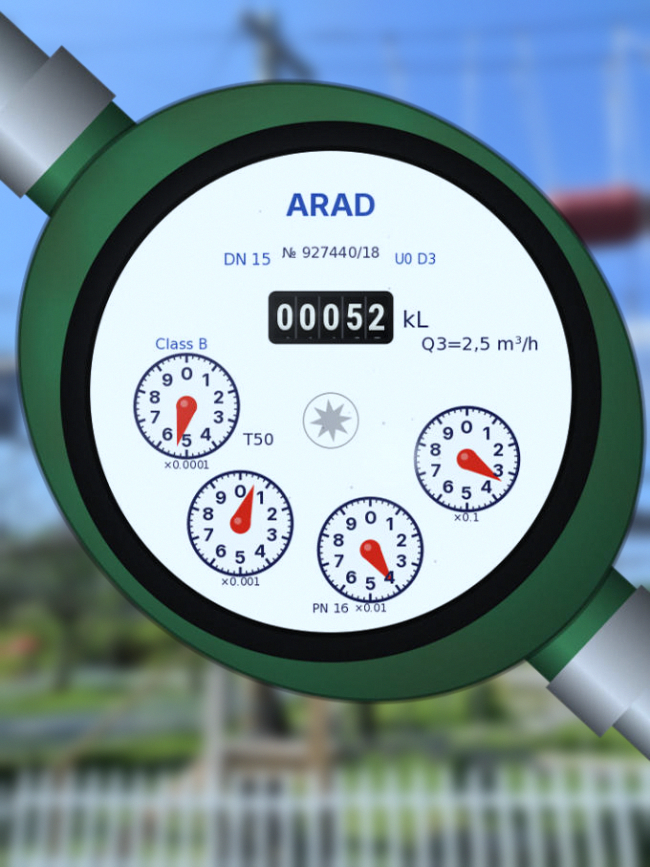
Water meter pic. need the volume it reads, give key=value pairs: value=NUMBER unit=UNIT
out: value=52.3405 unit=kL
